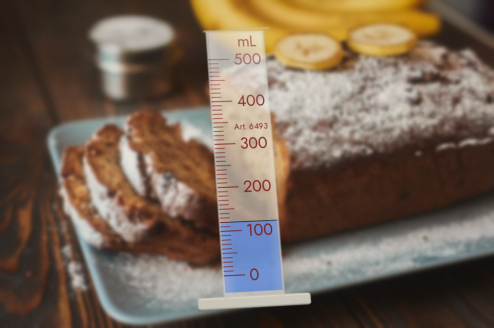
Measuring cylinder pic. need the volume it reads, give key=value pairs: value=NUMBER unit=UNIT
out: value=120 unit=mL
